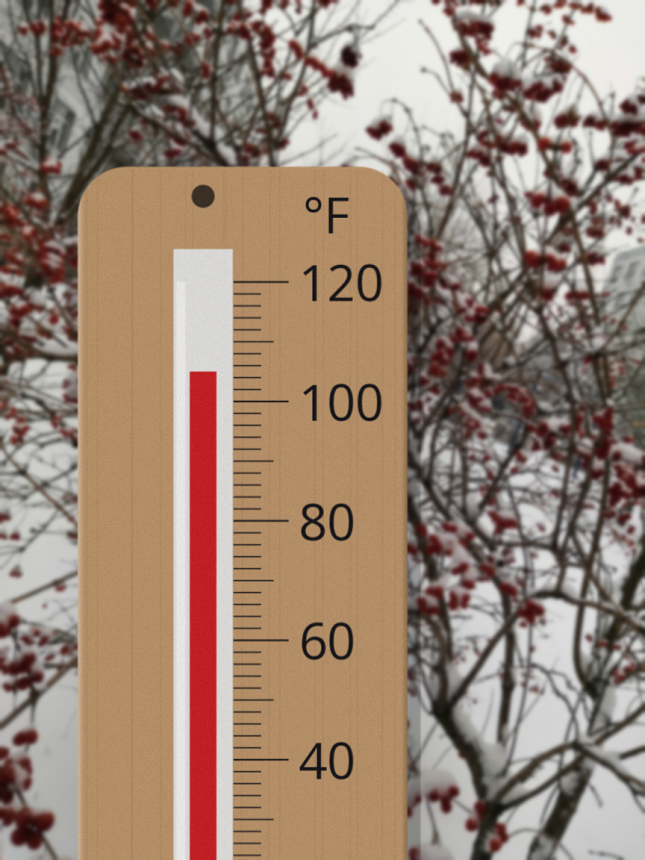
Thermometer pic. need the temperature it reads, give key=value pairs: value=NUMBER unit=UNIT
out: value=105 unit=°F
